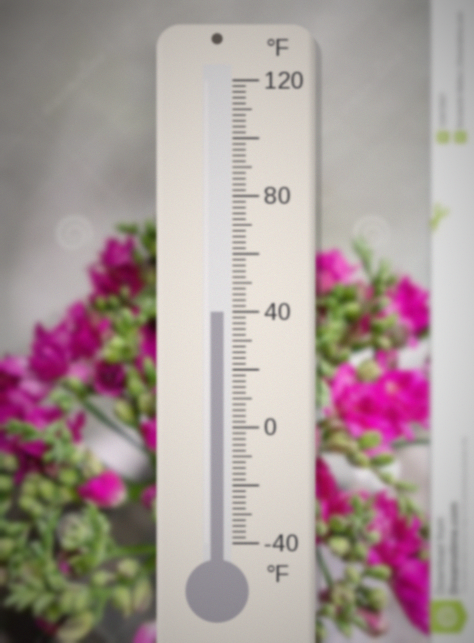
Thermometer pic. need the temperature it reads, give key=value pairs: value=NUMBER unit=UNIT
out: value=40 unit=°F
